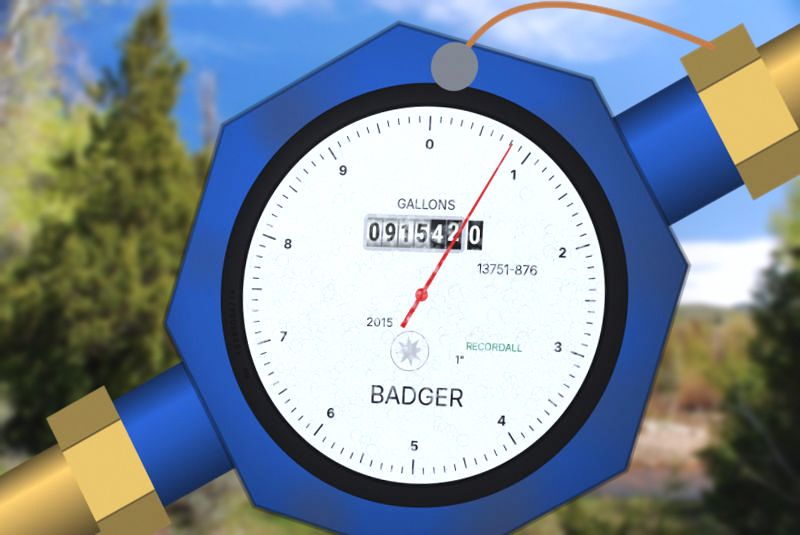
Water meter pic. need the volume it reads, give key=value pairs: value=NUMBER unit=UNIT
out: value=915420.8 unit=gal
